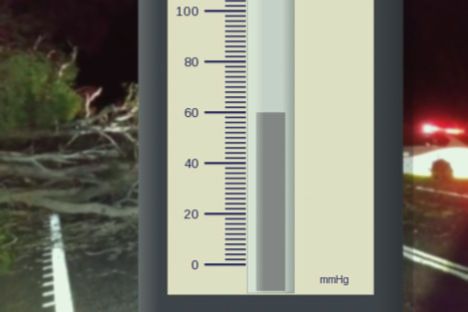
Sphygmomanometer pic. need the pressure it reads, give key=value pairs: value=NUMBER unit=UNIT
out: value=60 unit=mmHg
